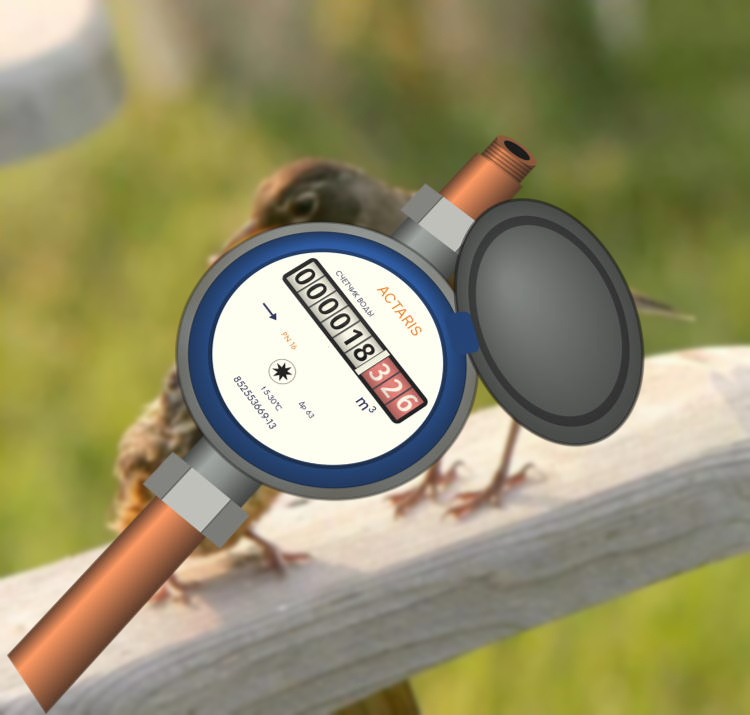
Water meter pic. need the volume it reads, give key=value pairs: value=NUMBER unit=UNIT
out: value=18.326 unit=m³
